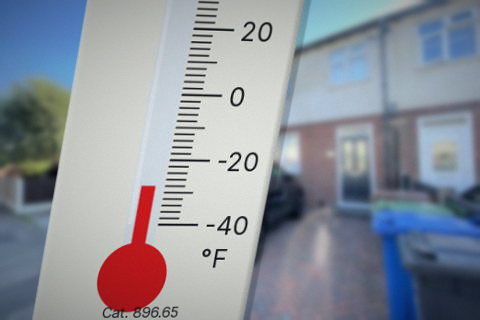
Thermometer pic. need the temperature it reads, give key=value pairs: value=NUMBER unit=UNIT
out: value=-28 unit=°F
